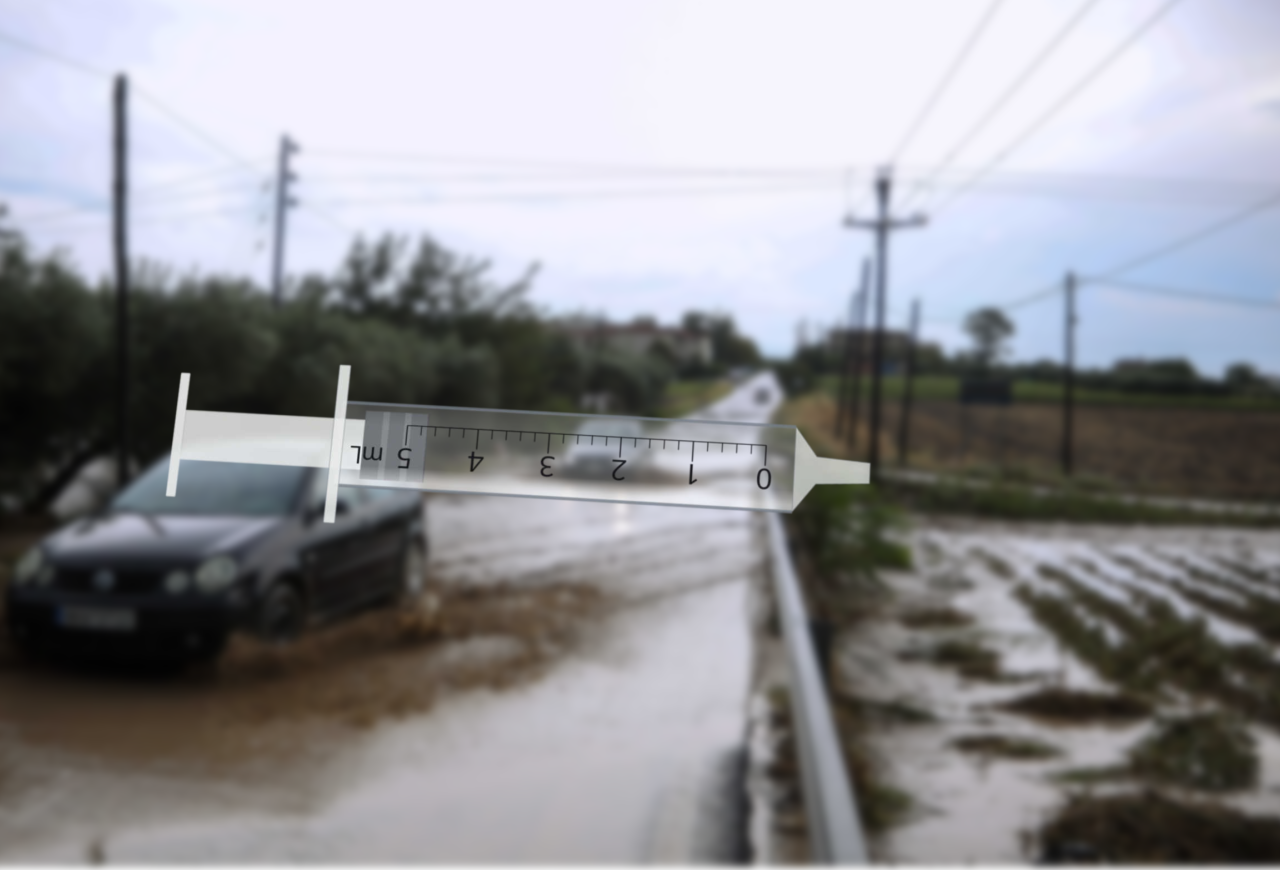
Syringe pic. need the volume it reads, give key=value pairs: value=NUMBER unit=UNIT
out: value=4.7 unit=mL
